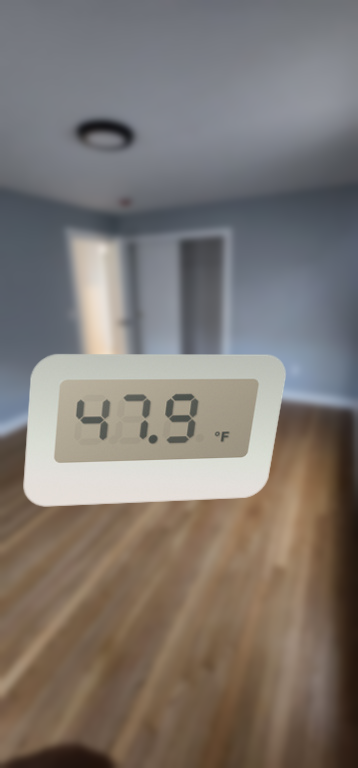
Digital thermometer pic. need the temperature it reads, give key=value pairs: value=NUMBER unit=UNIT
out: value=47.9 unit=°F
